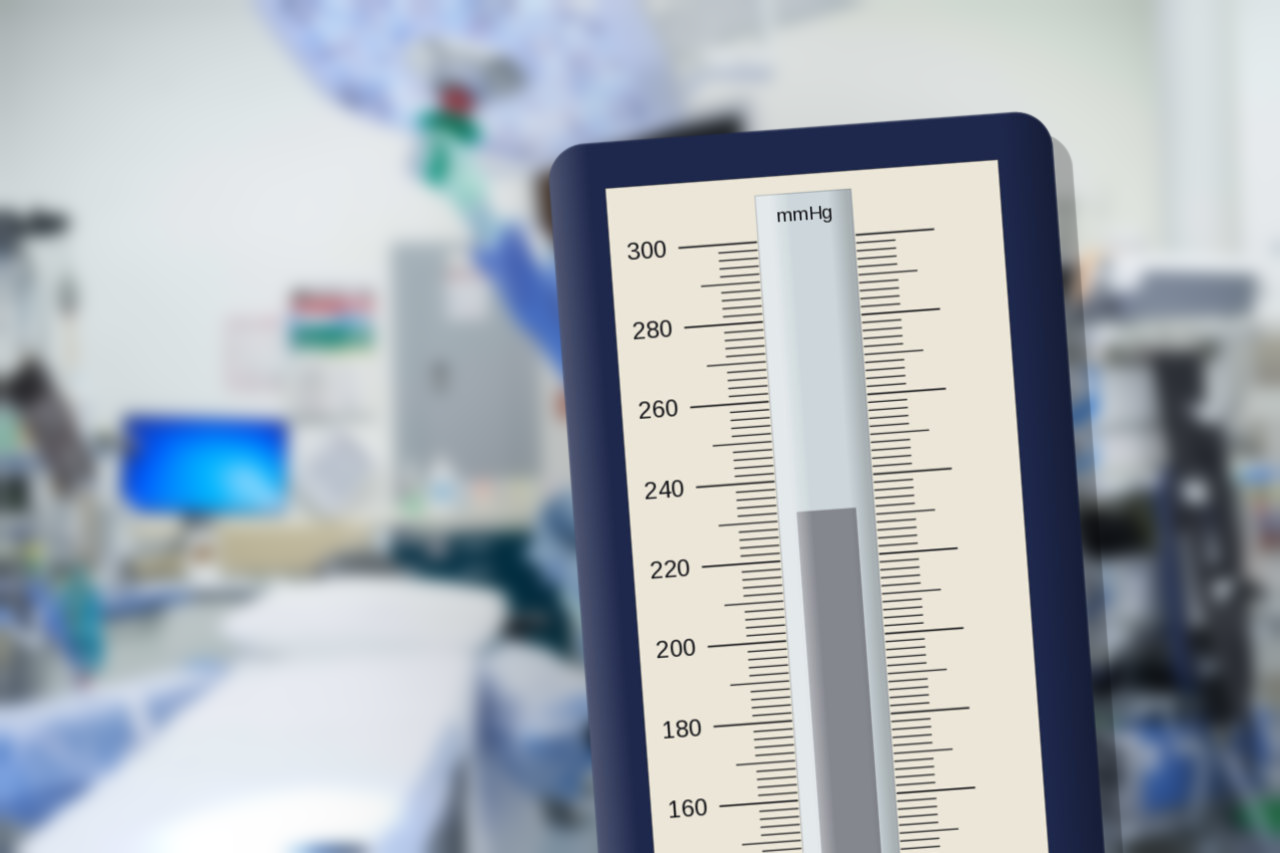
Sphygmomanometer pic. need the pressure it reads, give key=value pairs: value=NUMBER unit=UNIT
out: value=232 unit=mmHg
